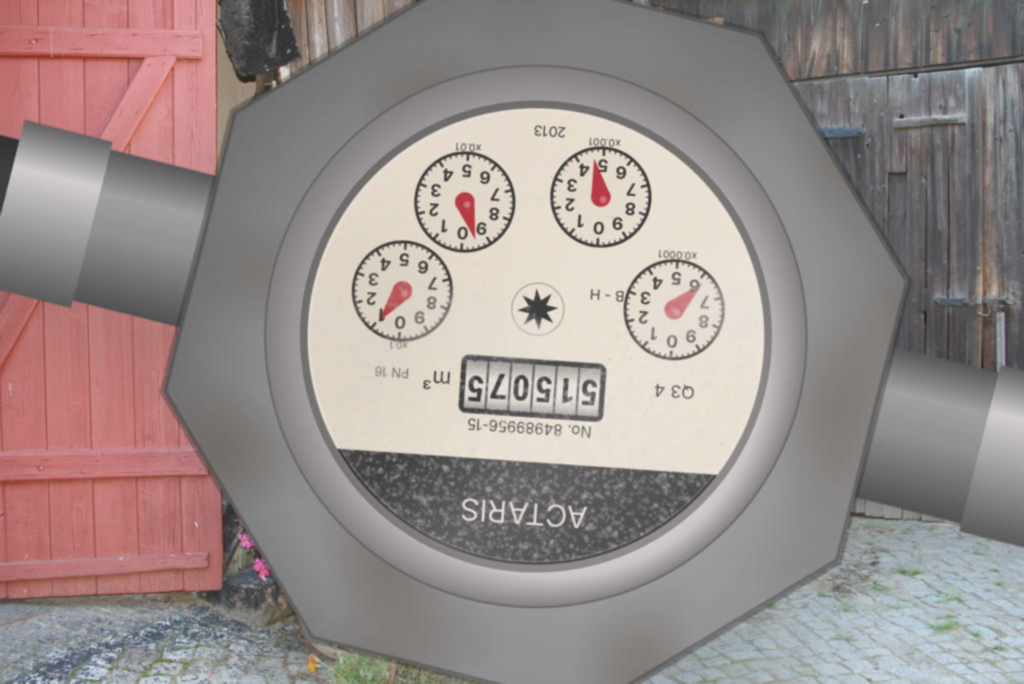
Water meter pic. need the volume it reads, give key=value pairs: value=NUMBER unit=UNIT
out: value=515075.0946 unit=m³
